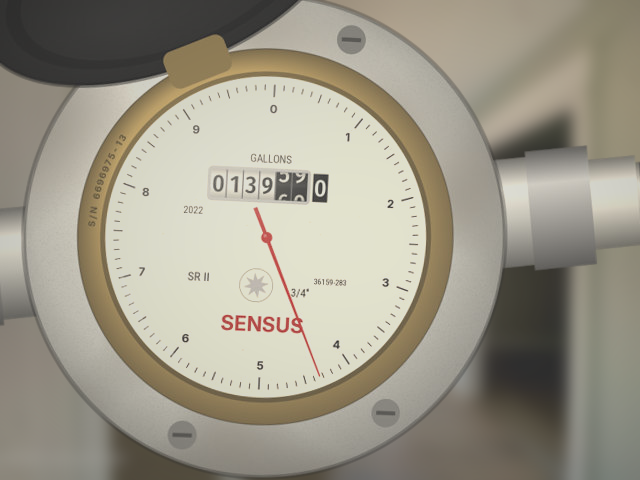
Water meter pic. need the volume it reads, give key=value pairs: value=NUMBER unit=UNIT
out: value=139594.3 unit=gal
